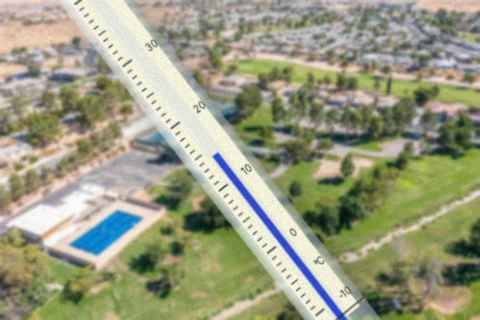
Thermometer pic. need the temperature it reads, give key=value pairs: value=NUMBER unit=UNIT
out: value=14 unit=°C
